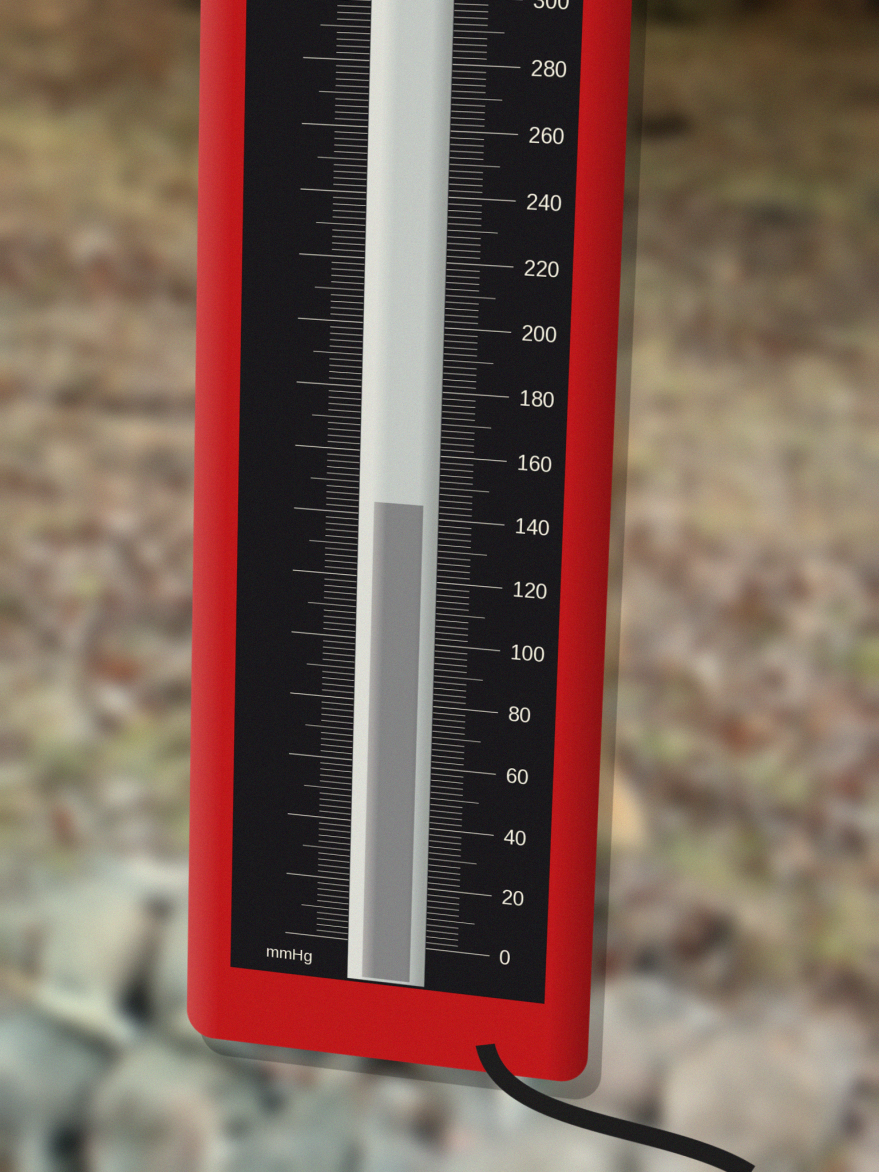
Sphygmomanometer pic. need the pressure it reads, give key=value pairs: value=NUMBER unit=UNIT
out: value=144 unit=mmHg
